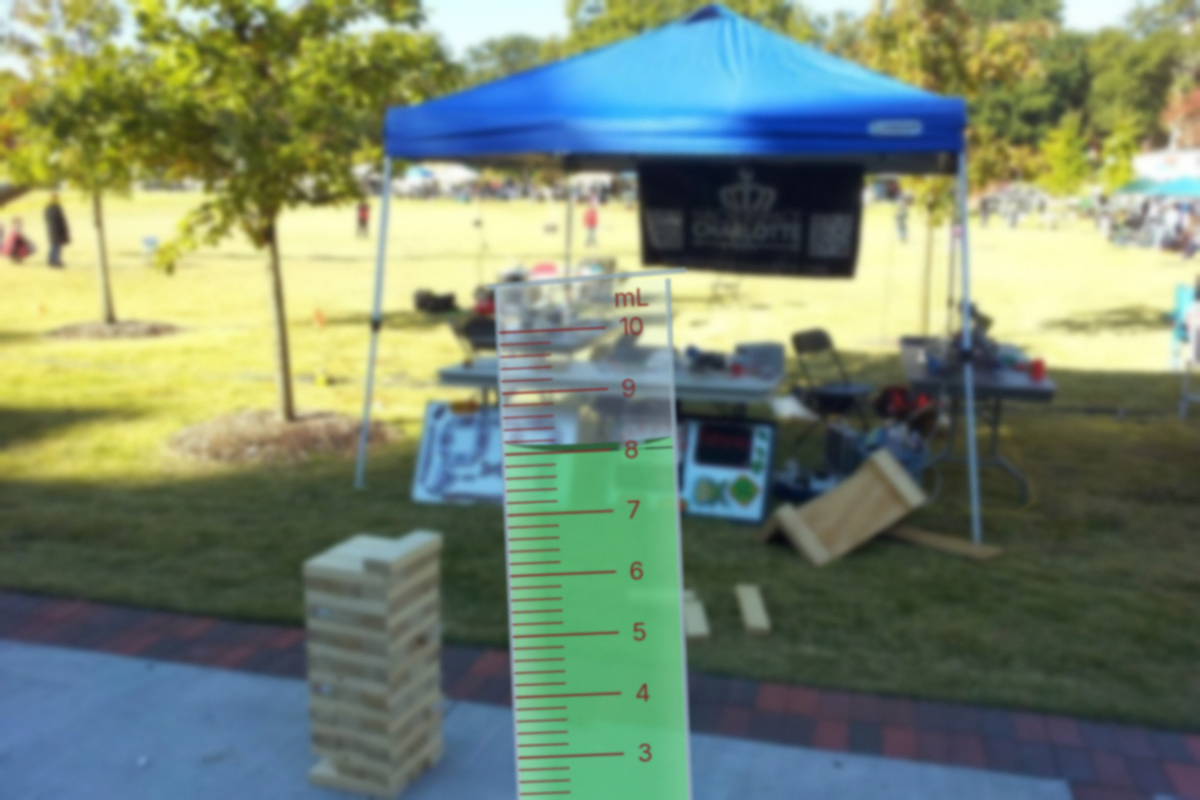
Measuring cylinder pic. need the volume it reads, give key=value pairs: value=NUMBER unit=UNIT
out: value=8 unit=mL
